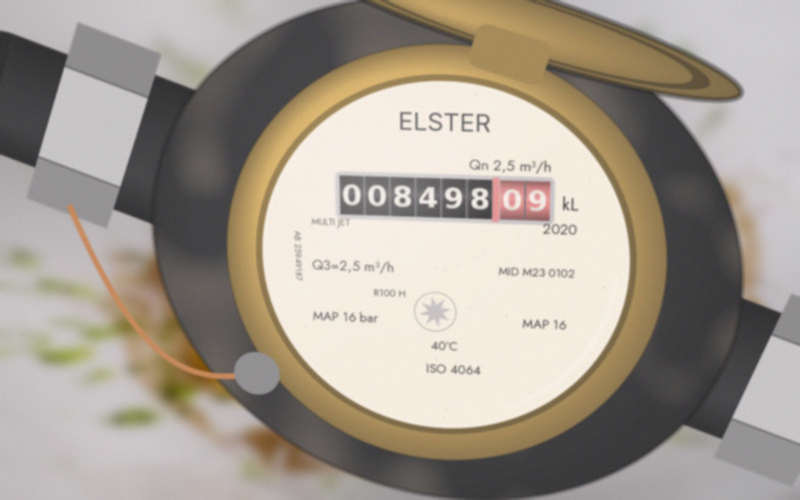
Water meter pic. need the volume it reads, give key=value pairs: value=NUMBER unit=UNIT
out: value=8498.09 unit=kL
